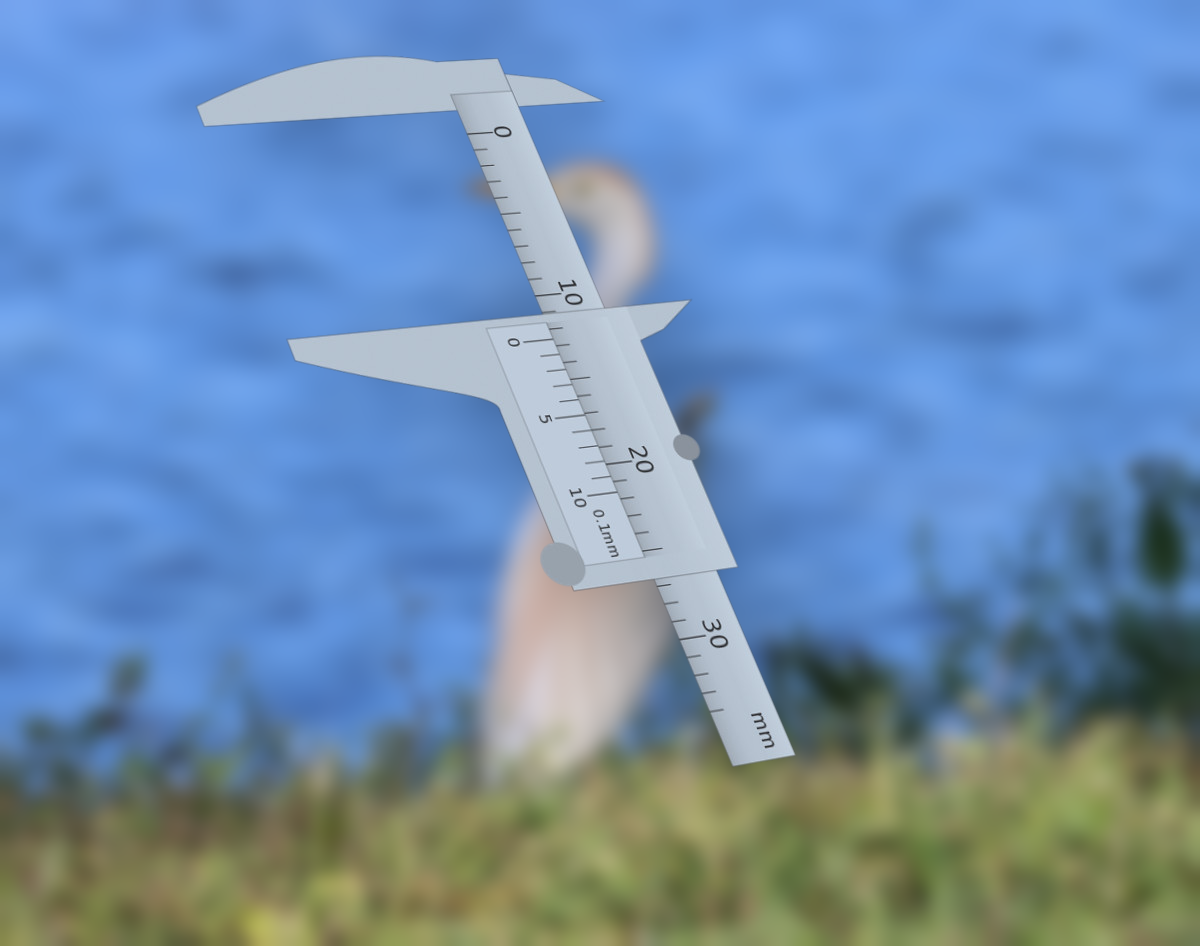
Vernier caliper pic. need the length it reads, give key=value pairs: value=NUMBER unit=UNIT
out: value=12.6 unit=mm
